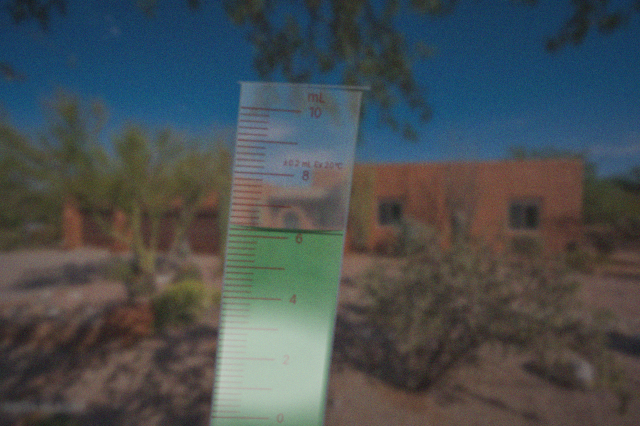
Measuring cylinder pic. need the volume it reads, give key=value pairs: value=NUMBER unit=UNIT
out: value=6.2 unit=mL
